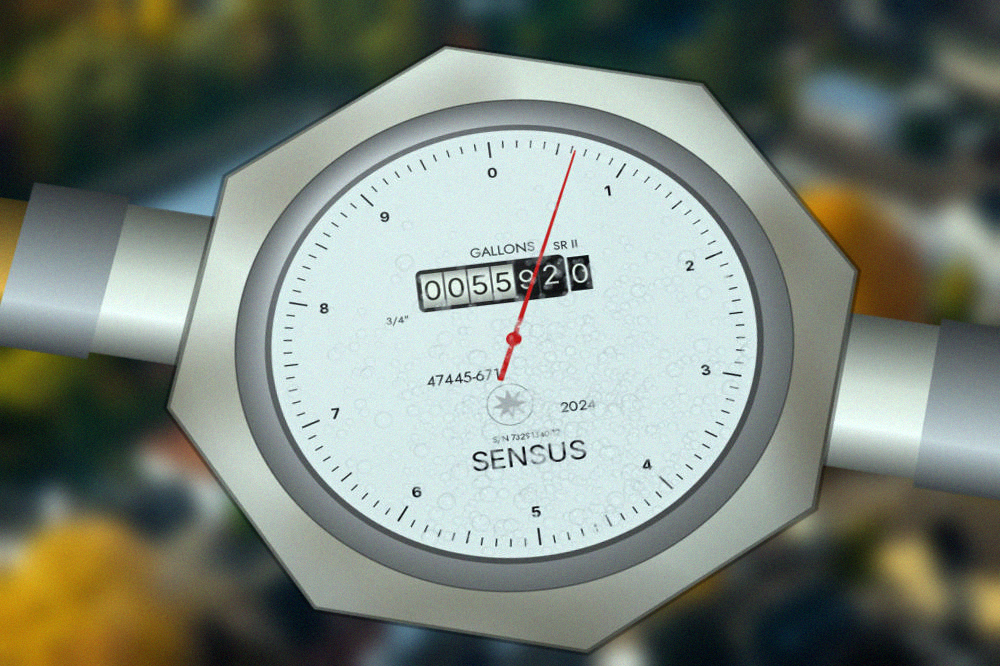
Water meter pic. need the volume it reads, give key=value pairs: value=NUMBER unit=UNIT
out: value=55920.6 unit=gal
